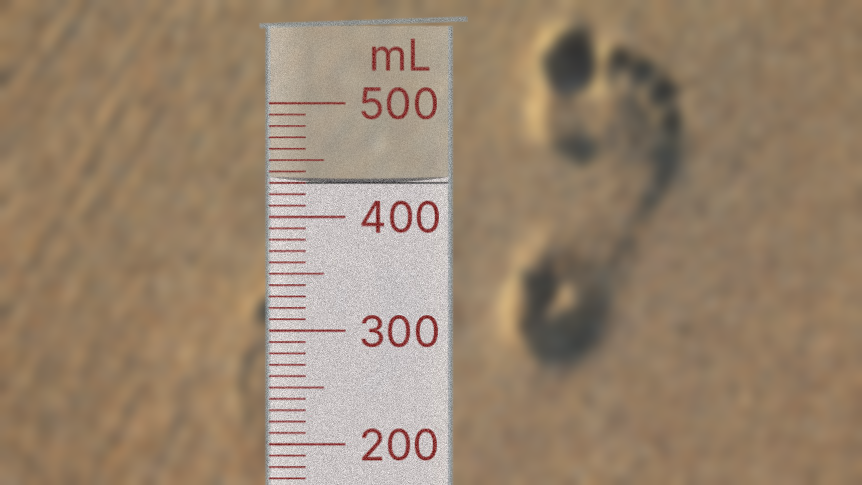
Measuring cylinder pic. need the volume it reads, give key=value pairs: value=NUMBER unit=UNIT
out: value=430 unit=mL
